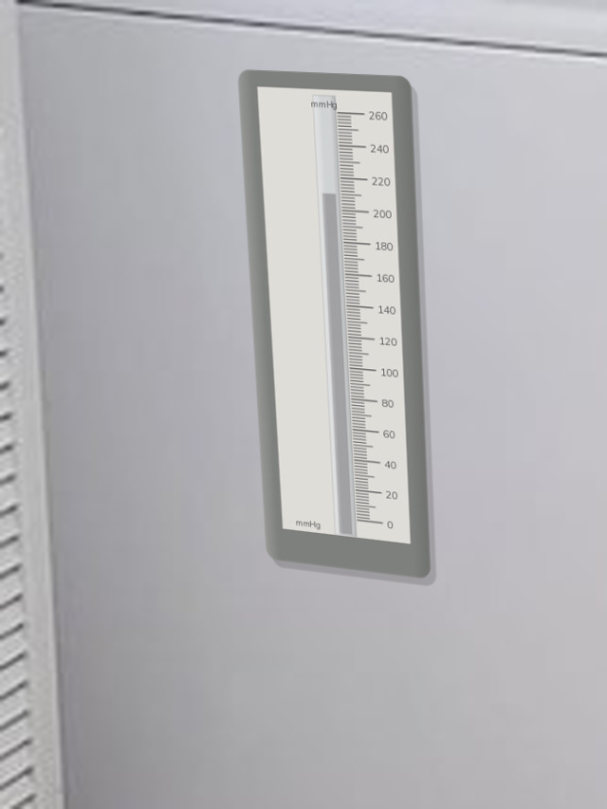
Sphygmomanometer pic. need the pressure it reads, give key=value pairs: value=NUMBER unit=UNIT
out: value=210 unit=mmHg
